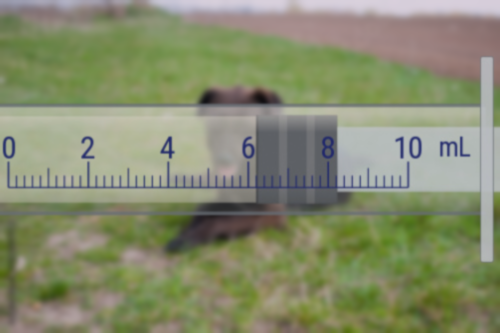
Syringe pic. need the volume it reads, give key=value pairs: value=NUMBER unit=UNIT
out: value=6.2 unit=mL
